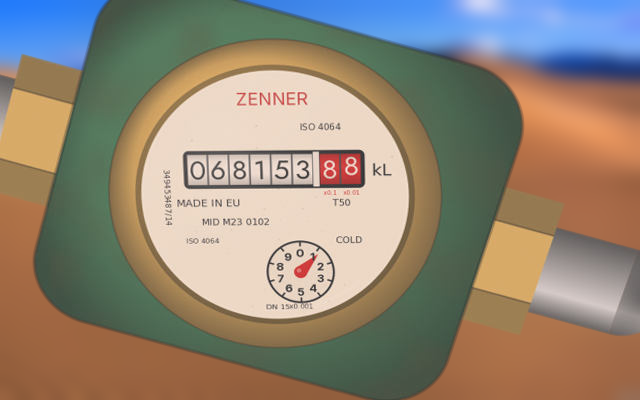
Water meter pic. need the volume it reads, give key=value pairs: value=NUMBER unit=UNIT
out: value=68153.881 unit=kL
